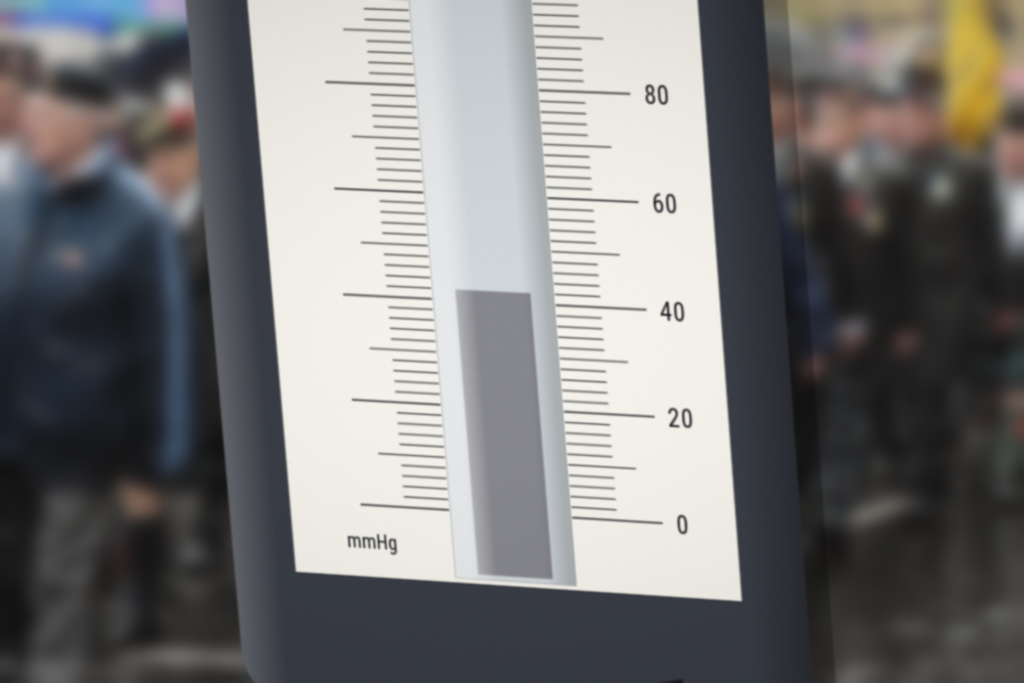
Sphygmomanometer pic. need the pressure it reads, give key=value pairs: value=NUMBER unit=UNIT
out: value=42 unit=mmHg
